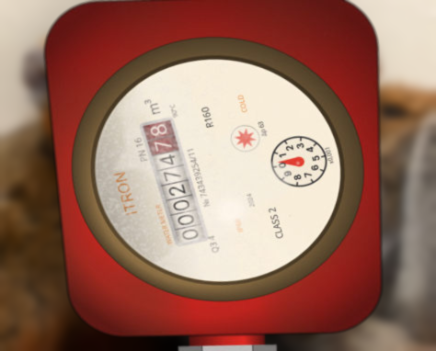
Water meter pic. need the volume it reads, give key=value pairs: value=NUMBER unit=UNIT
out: value=274.780 unit=m³
